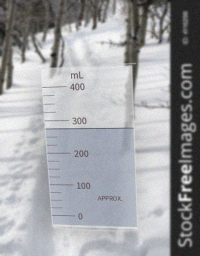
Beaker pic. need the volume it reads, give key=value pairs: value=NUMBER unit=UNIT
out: value=275 unit=mL
